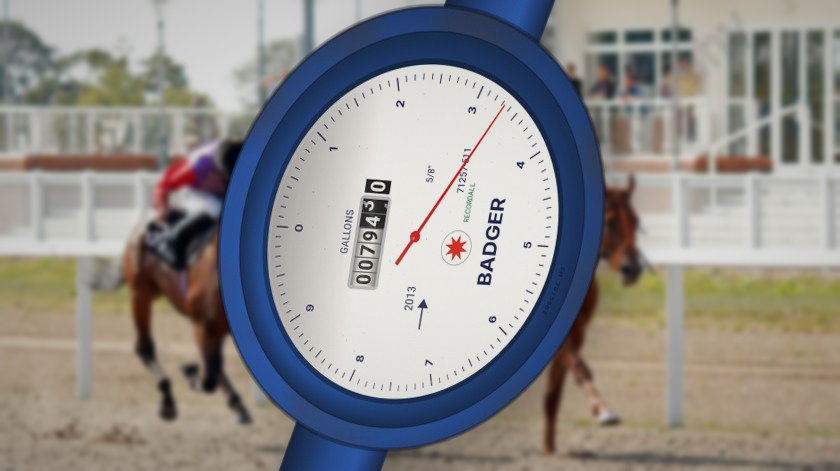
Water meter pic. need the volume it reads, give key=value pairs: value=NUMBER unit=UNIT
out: value=79433.3 unit=gal
